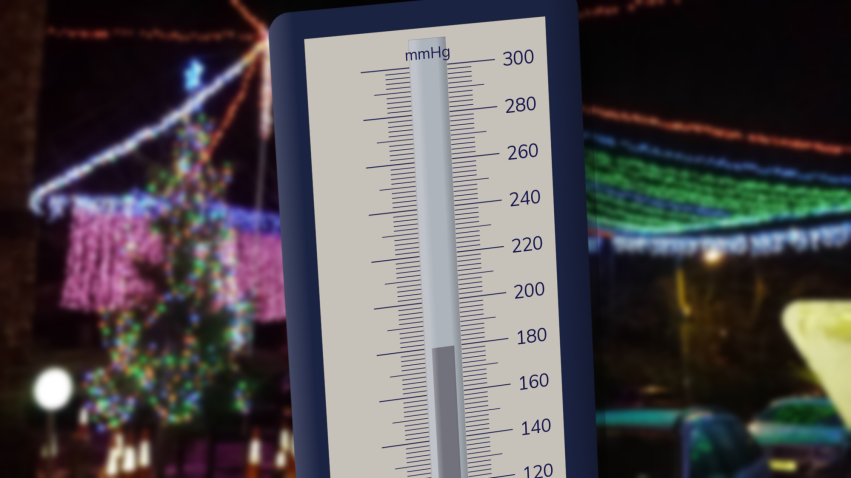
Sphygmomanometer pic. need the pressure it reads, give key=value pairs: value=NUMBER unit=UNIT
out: value=180 unit=mmHg
